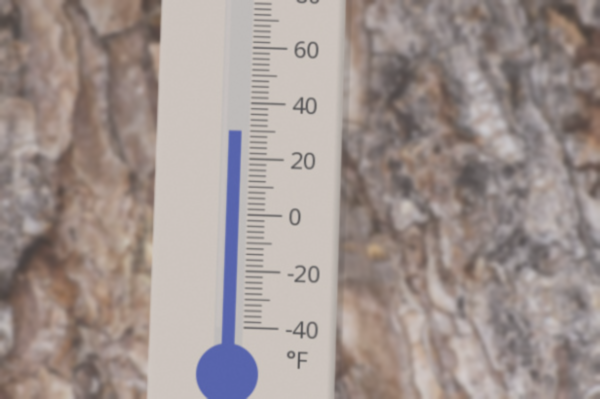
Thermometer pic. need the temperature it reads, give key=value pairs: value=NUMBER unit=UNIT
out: value=30 unit=°F
